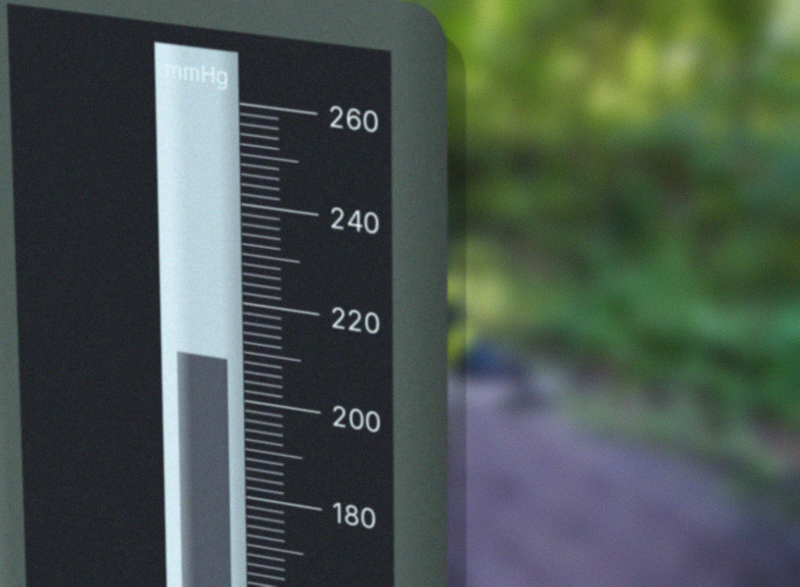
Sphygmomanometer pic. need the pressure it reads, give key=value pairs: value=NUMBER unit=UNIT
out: value=208 unit=mmHg
